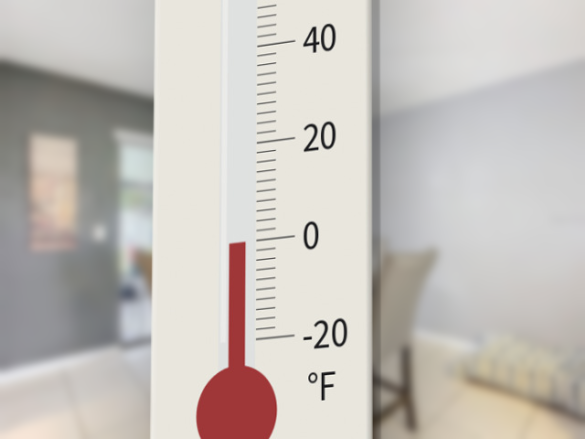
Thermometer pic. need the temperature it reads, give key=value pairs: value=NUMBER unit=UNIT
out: value=0 unit=°F
